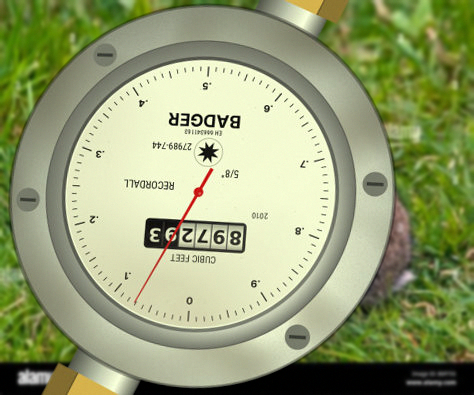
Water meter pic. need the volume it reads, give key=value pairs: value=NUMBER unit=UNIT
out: value=897293.07 unit=ft³
